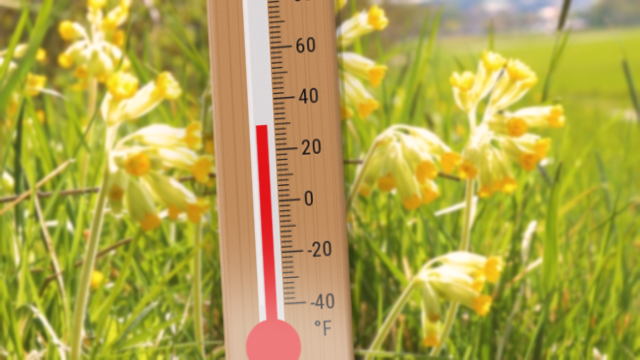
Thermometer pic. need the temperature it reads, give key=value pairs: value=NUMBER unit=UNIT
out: value=30 unit=°F
